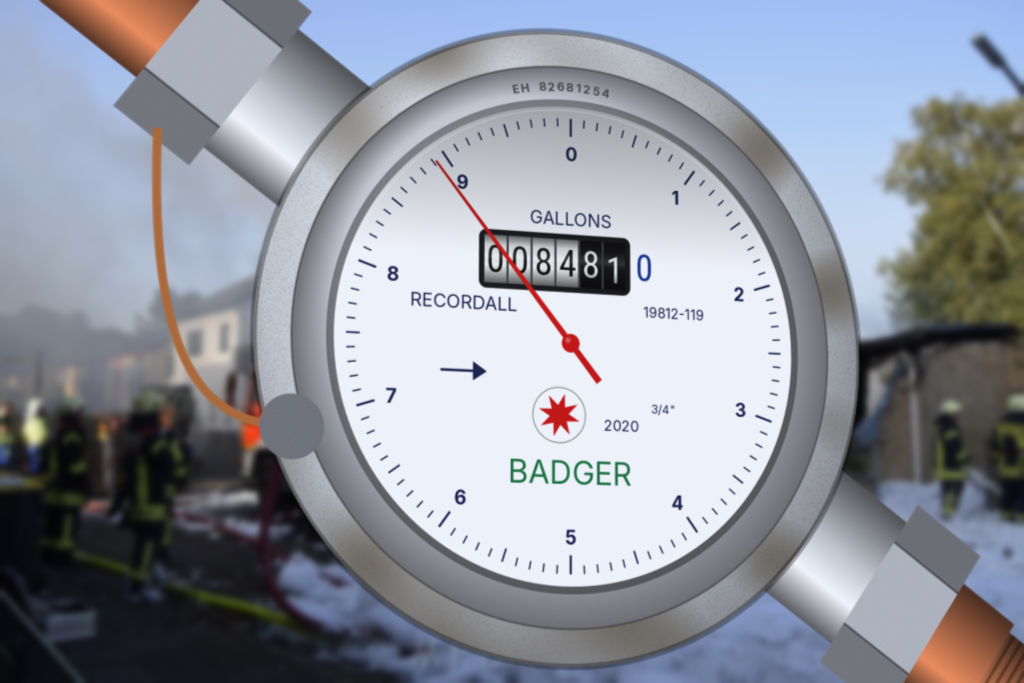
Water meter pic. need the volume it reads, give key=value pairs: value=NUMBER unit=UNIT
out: value=84808.9 unit=gal
